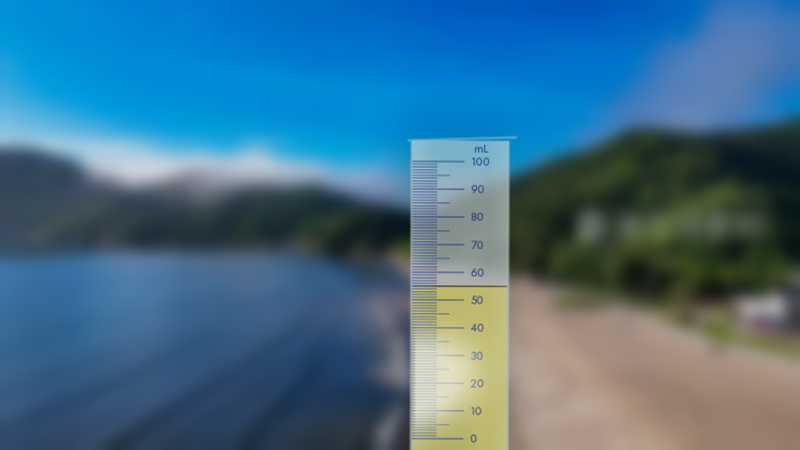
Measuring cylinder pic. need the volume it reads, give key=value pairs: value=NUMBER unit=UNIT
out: value=55 unit=mL
